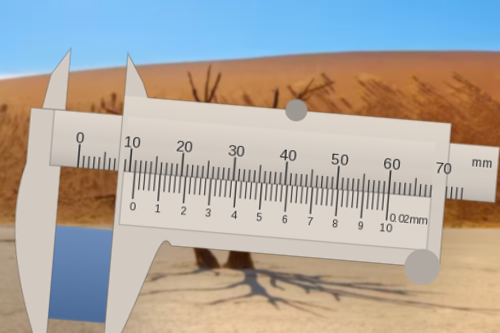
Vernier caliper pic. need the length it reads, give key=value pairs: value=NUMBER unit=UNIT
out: value=11.0 unit=mm
